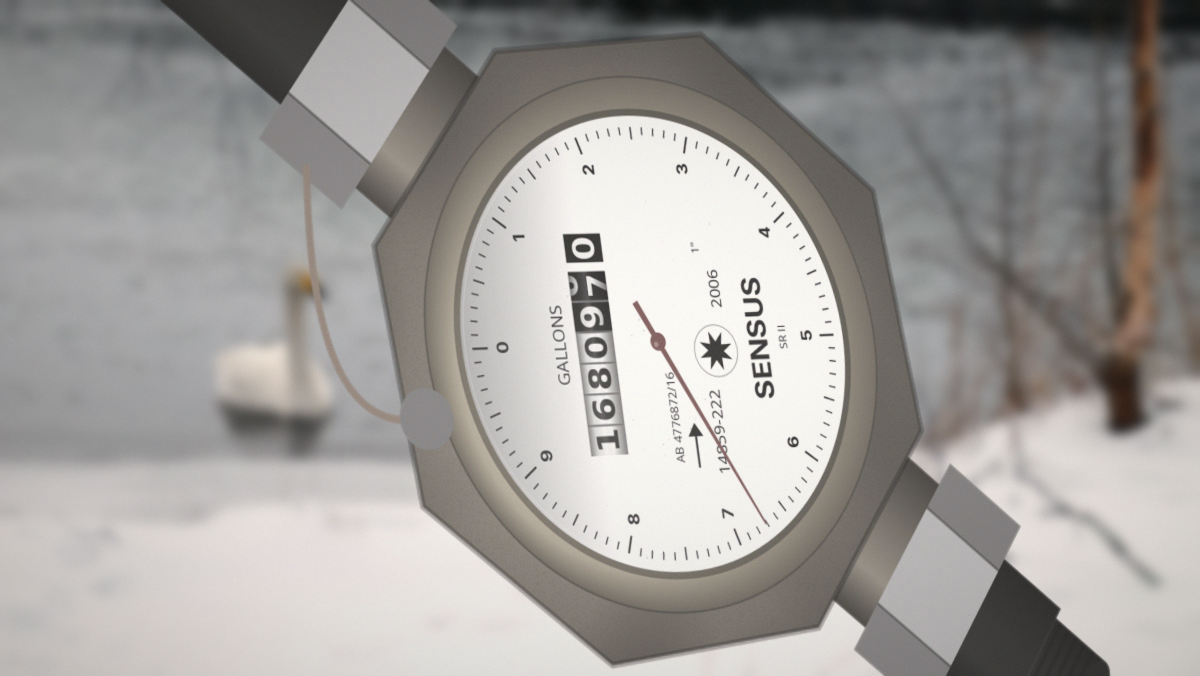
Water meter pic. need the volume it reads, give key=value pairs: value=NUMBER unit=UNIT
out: value=1680966.7 unit=gal
